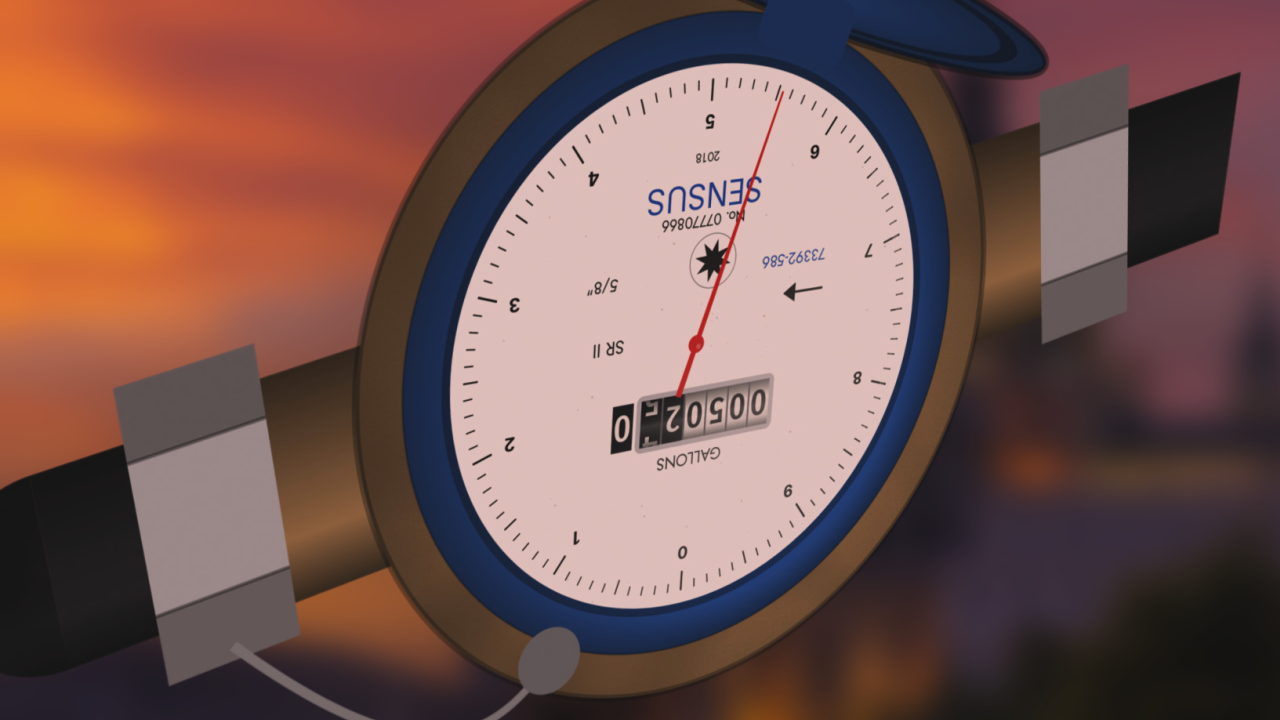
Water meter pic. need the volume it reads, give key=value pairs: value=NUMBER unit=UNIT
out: value=50245.5 unit=gal
